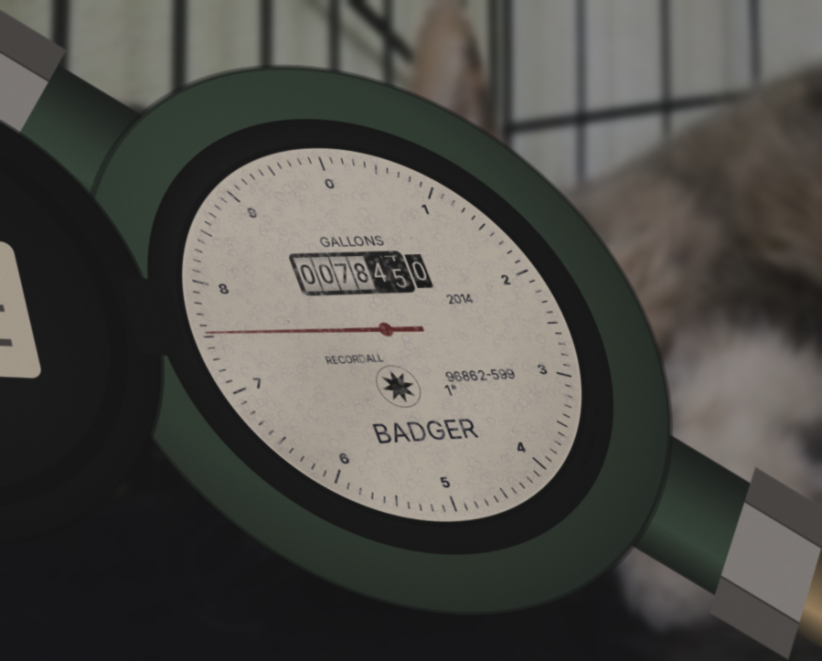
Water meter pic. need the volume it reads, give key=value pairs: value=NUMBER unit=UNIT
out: value=78447.5 unit=gal
